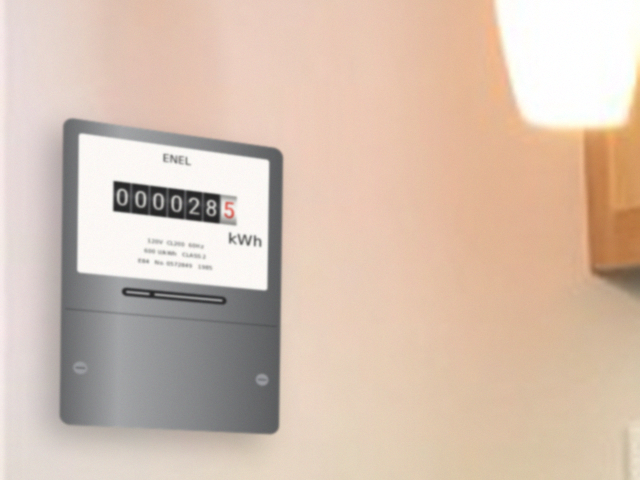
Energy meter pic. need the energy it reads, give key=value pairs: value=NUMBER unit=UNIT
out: value=28.5 unit=kWh
